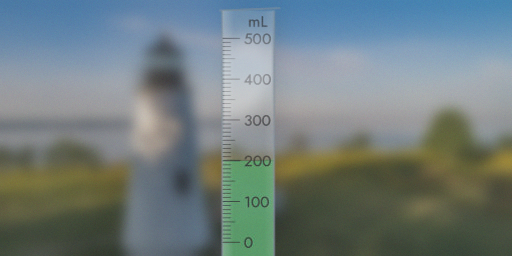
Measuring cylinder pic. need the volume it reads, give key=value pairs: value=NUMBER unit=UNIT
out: value=200 unit=mL
